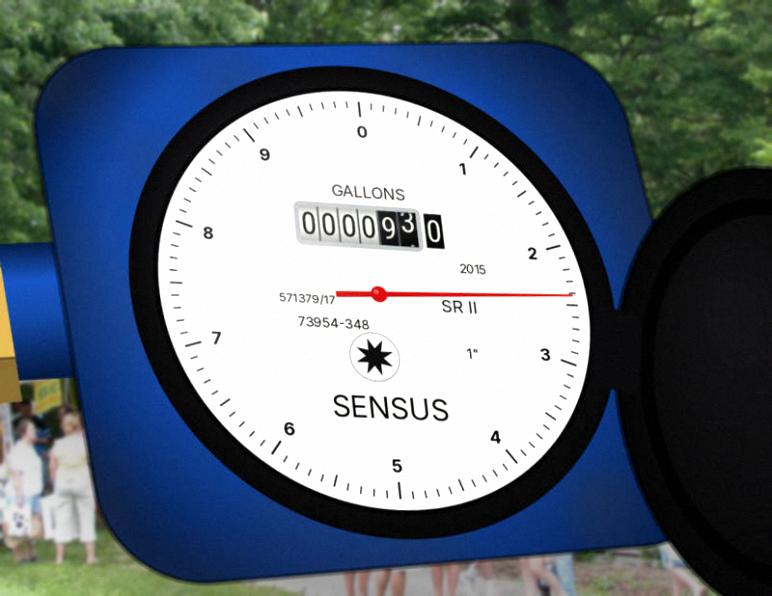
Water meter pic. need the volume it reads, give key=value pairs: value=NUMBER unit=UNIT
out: value=932.4 unit=gal
